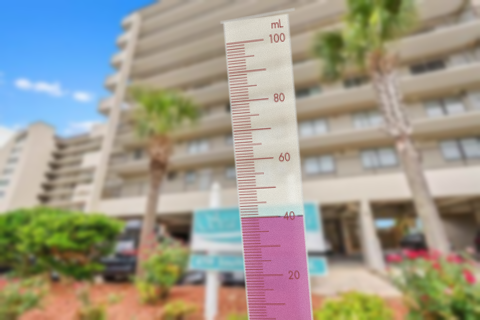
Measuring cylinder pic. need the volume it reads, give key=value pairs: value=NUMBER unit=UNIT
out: value=40 unit=mL
